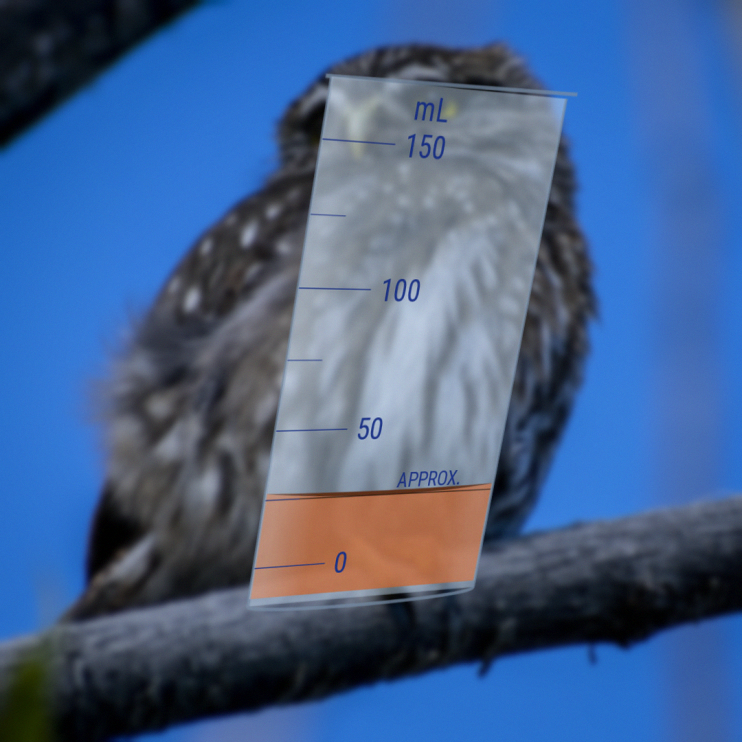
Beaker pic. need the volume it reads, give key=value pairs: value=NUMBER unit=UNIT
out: value=25 unit=mL
